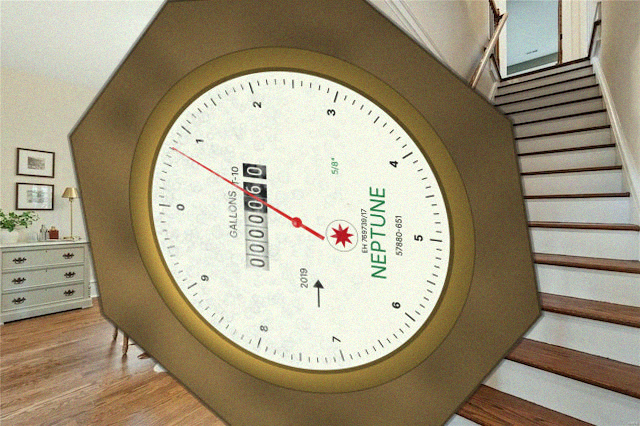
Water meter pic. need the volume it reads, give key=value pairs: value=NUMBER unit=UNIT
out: value=60.7 unit=gal
